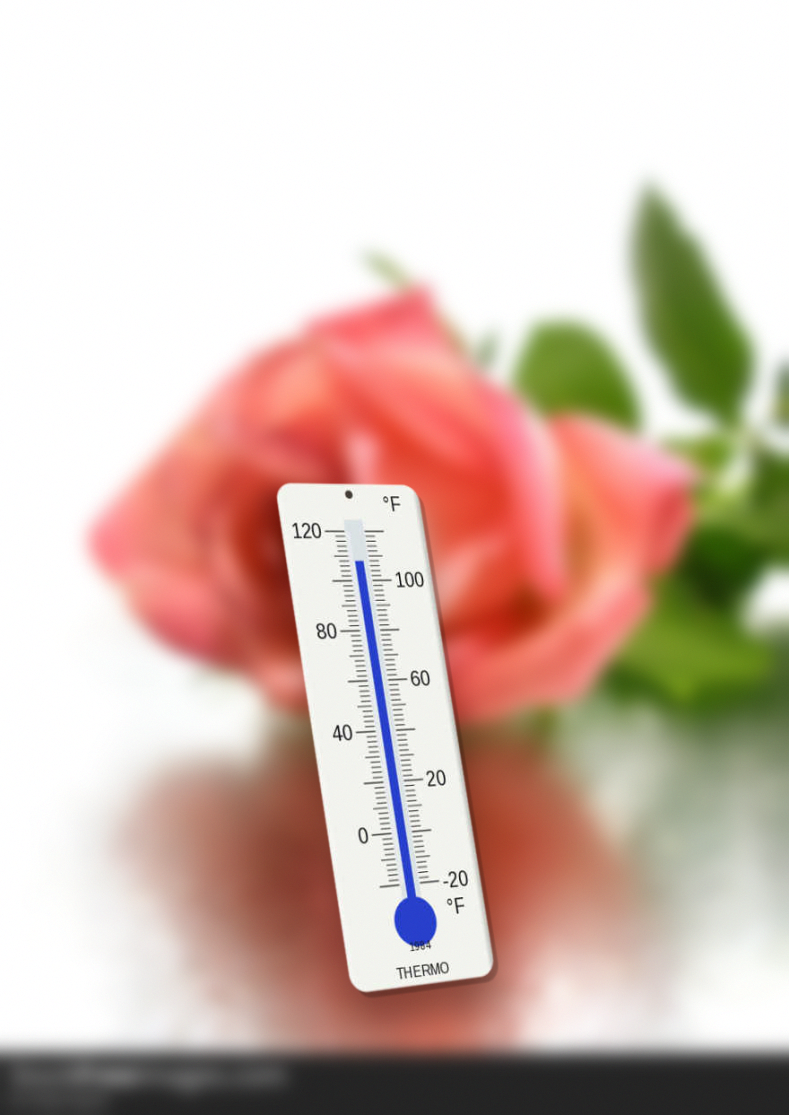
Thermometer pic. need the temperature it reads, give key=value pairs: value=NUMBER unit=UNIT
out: value=108 unit=°F
